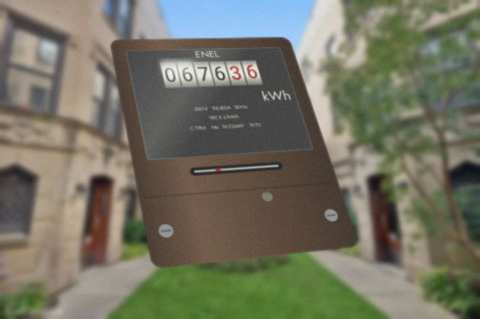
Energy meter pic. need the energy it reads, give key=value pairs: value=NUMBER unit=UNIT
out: value=676.36 unit=kWh
